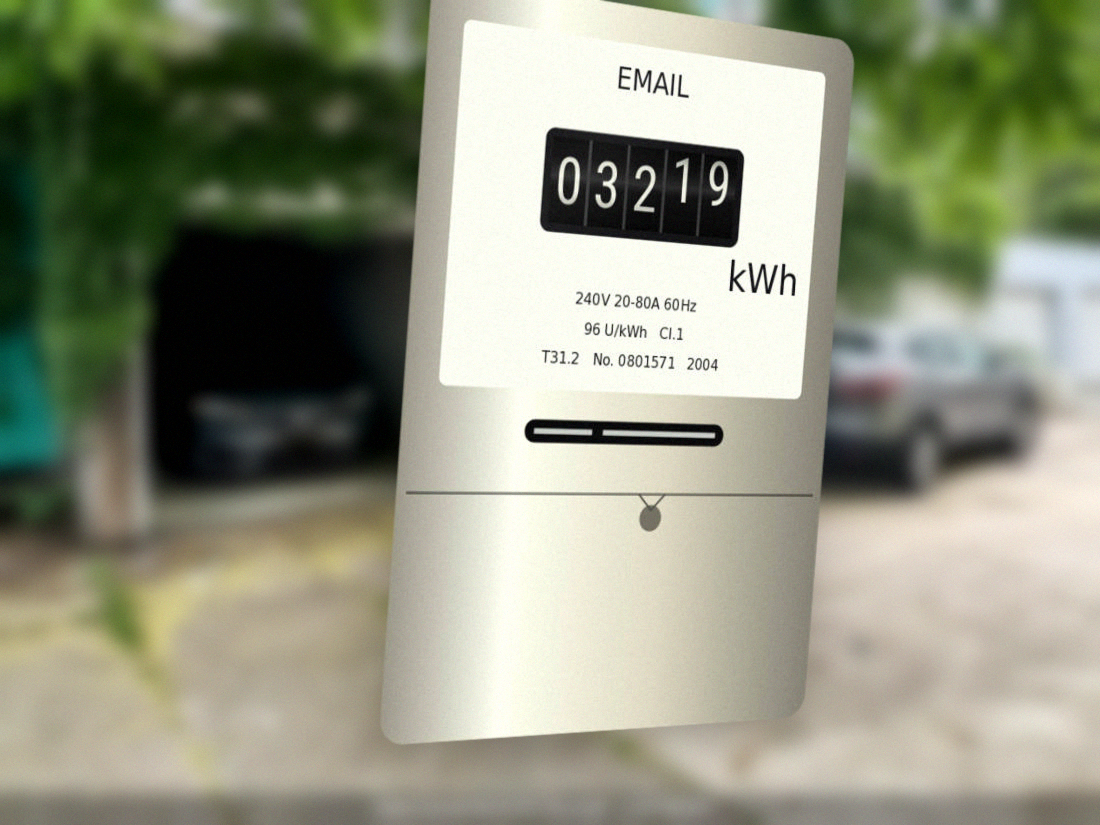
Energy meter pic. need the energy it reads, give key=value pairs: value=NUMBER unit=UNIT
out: value=3219 unit=kWh
